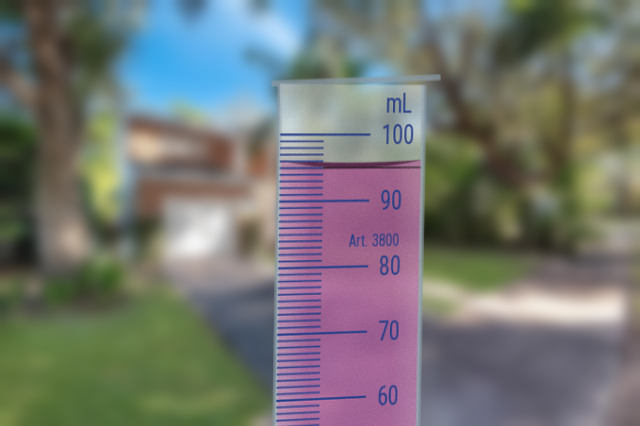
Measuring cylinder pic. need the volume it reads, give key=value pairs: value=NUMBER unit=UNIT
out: value=95 unit=mL
